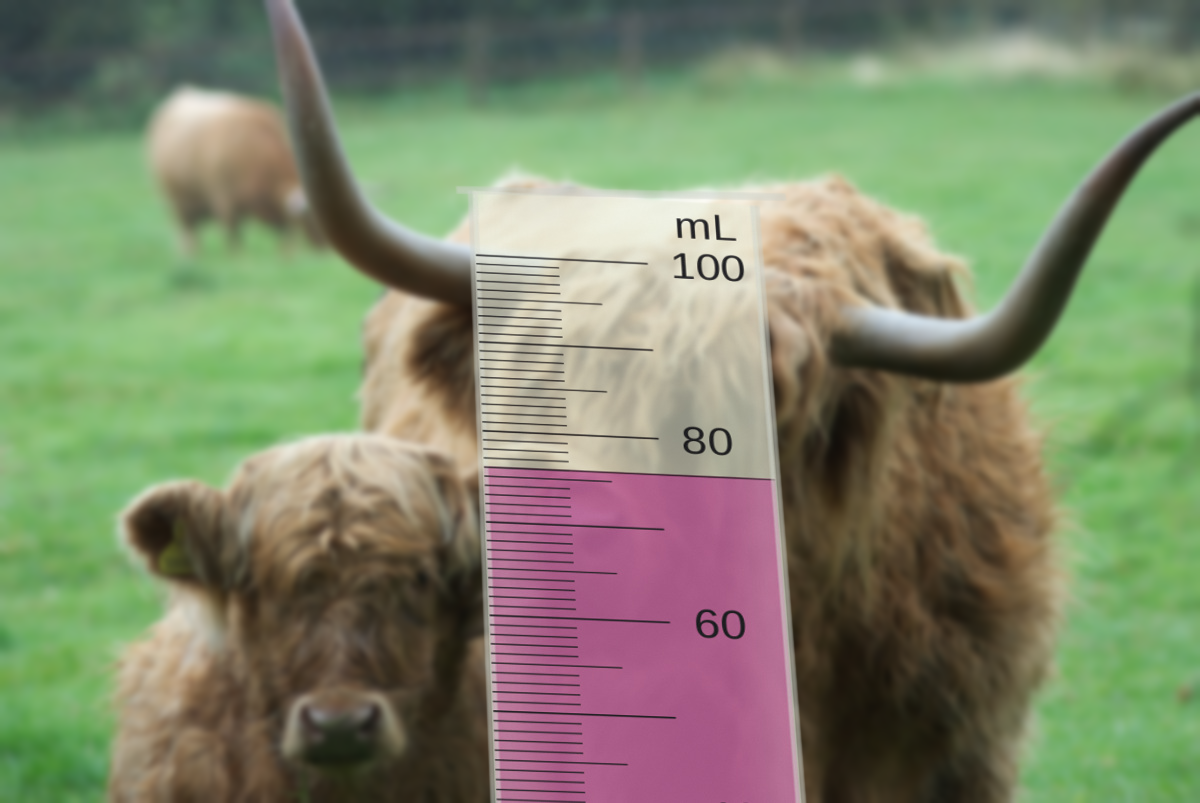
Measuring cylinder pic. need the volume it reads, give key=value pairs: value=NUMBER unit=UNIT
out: value=76 unit=mL
